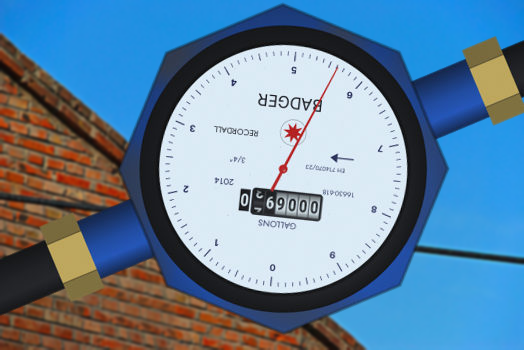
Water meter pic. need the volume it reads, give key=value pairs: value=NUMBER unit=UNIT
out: value=6925.6 unit=gal
